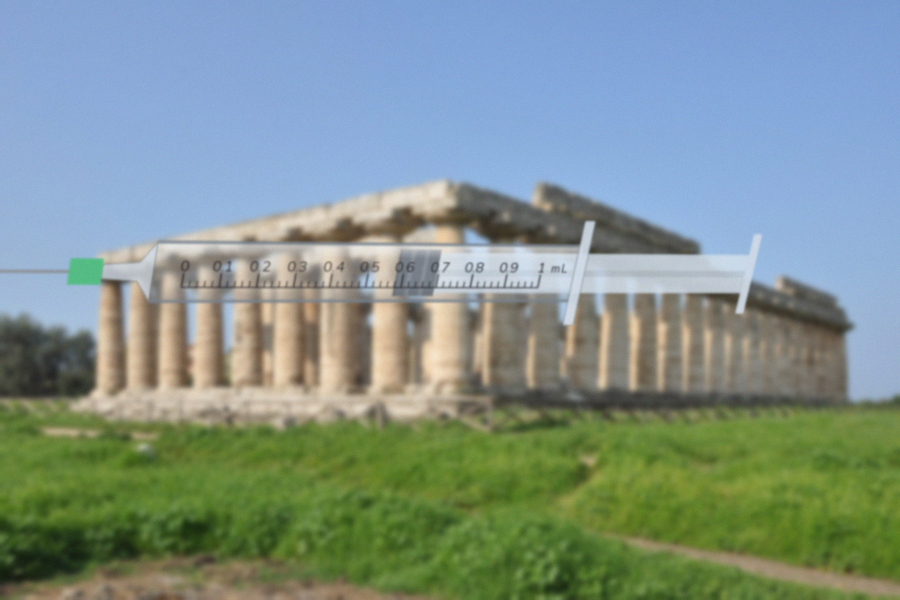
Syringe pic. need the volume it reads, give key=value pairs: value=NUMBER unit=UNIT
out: value=0.58 unit=mL
